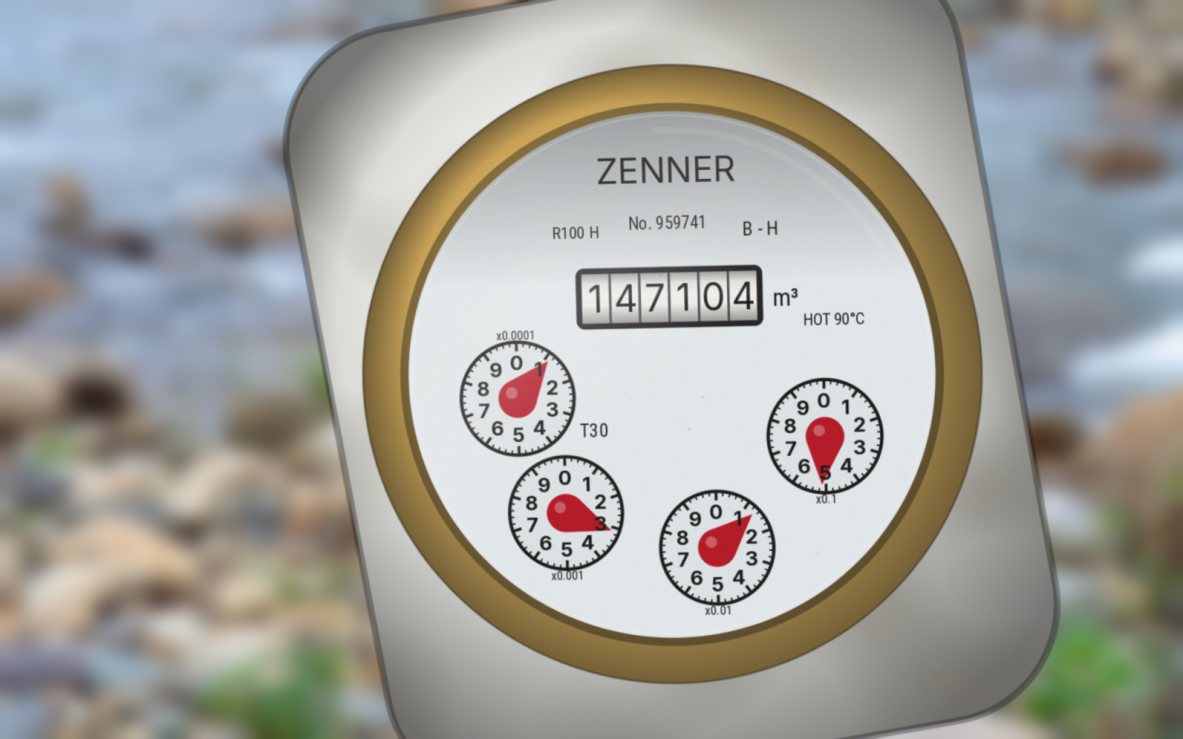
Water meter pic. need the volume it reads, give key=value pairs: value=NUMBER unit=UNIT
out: value=147104.5131 unit=m³
